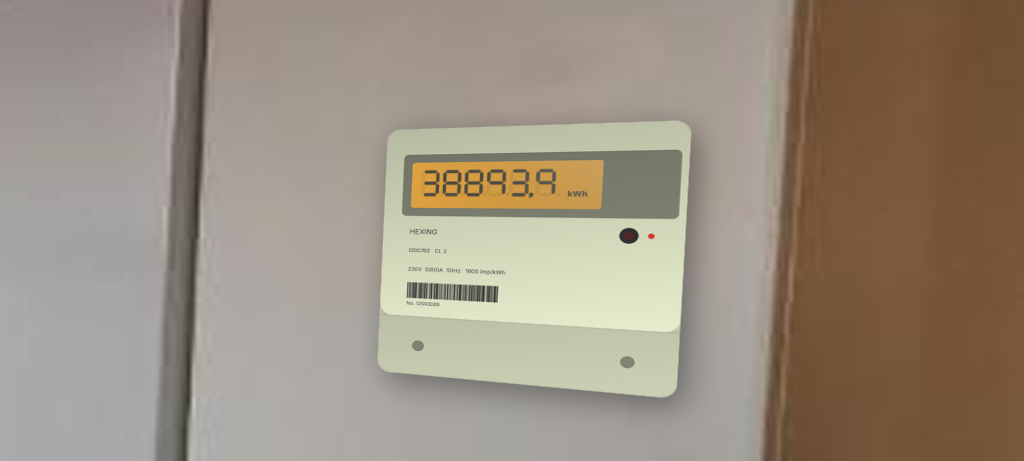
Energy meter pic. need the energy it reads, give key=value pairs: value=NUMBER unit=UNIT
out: value=38893.9 unit=kWh
